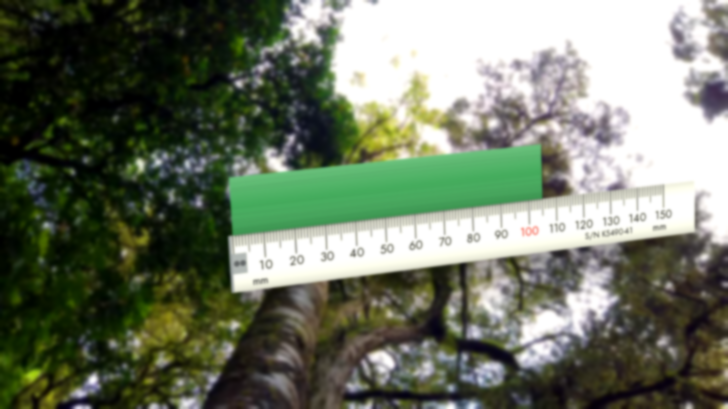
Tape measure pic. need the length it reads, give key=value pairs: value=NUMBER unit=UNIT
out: value=105 unit=mm
